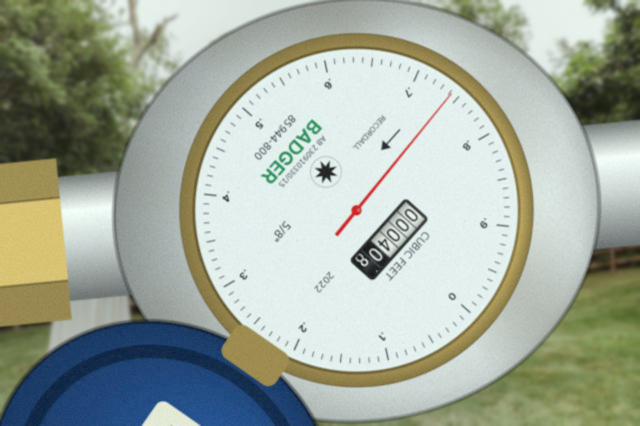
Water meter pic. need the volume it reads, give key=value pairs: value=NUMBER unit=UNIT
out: value=407.74 unit=ft³
